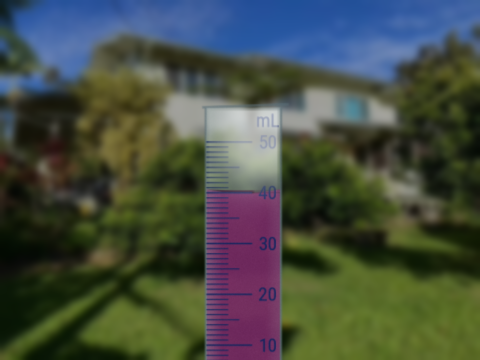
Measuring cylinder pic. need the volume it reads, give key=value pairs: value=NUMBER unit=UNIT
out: value=40 unit=mL
